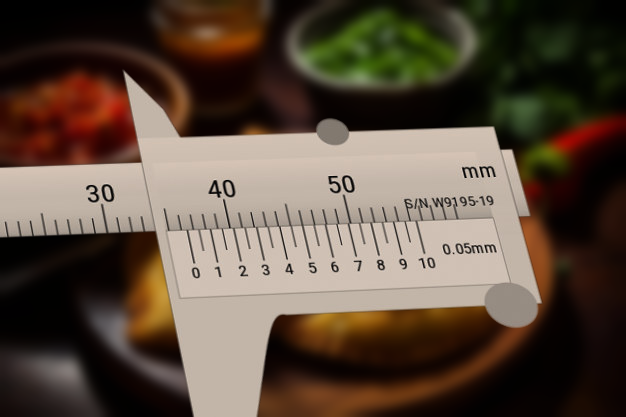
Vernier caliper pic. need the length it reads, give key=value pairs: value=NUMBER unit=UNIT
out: value=36.5 unit=mm
